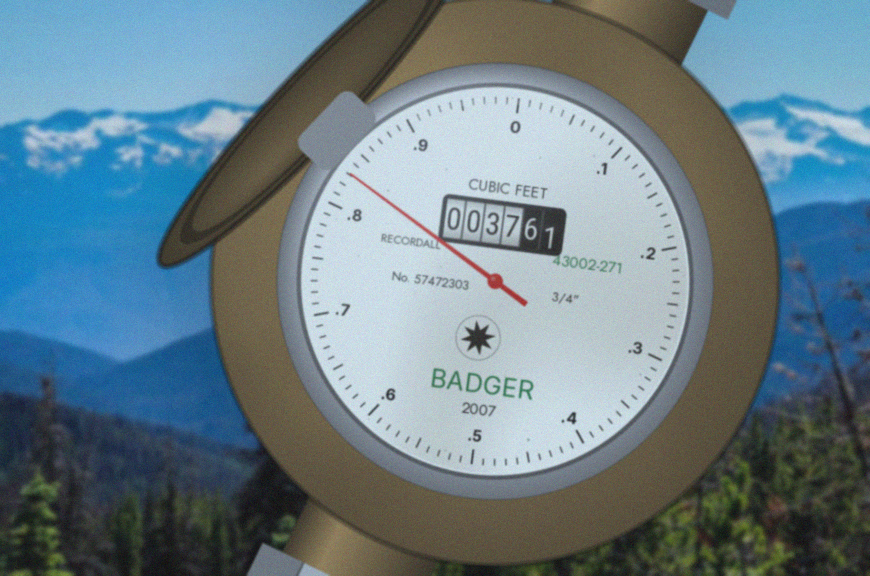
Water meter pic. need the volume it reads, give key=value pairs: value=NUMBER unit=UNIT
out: value=3760.83 unit=ft³
